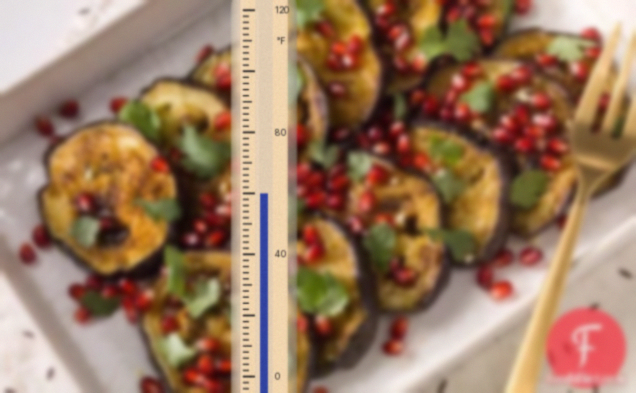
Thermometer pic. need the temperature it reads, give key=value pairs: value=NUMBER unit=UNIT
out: value=60 unit=°F
